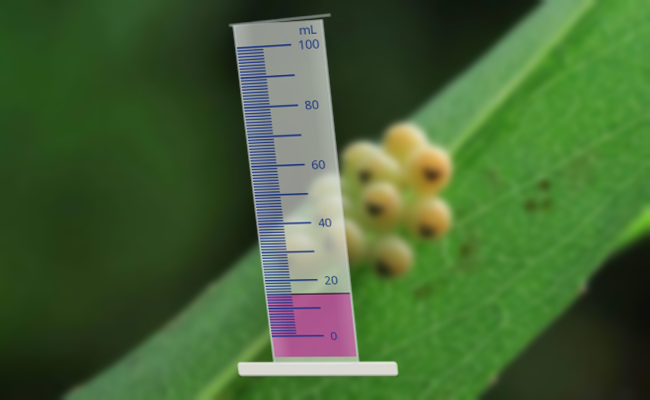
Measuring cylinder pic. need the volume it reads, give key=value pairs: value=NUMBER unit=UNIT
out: value=15 unit=mL
